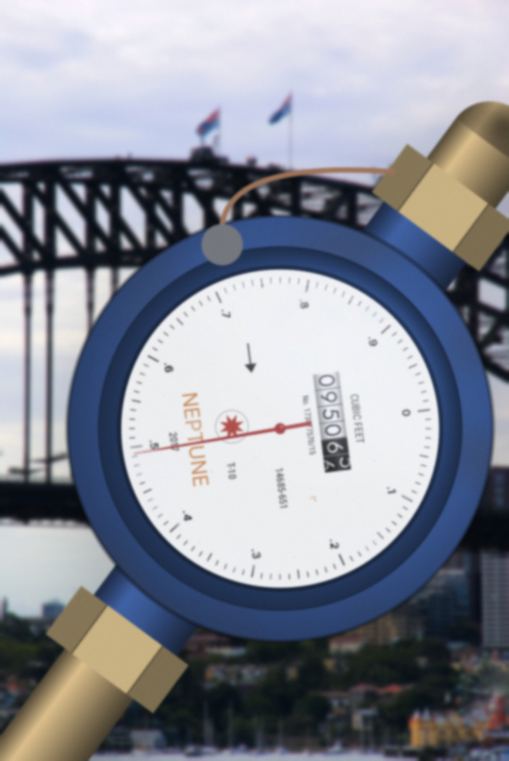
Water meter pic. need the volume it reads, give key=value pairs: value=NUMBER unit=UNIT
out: value=95065.49 unit=ft³
